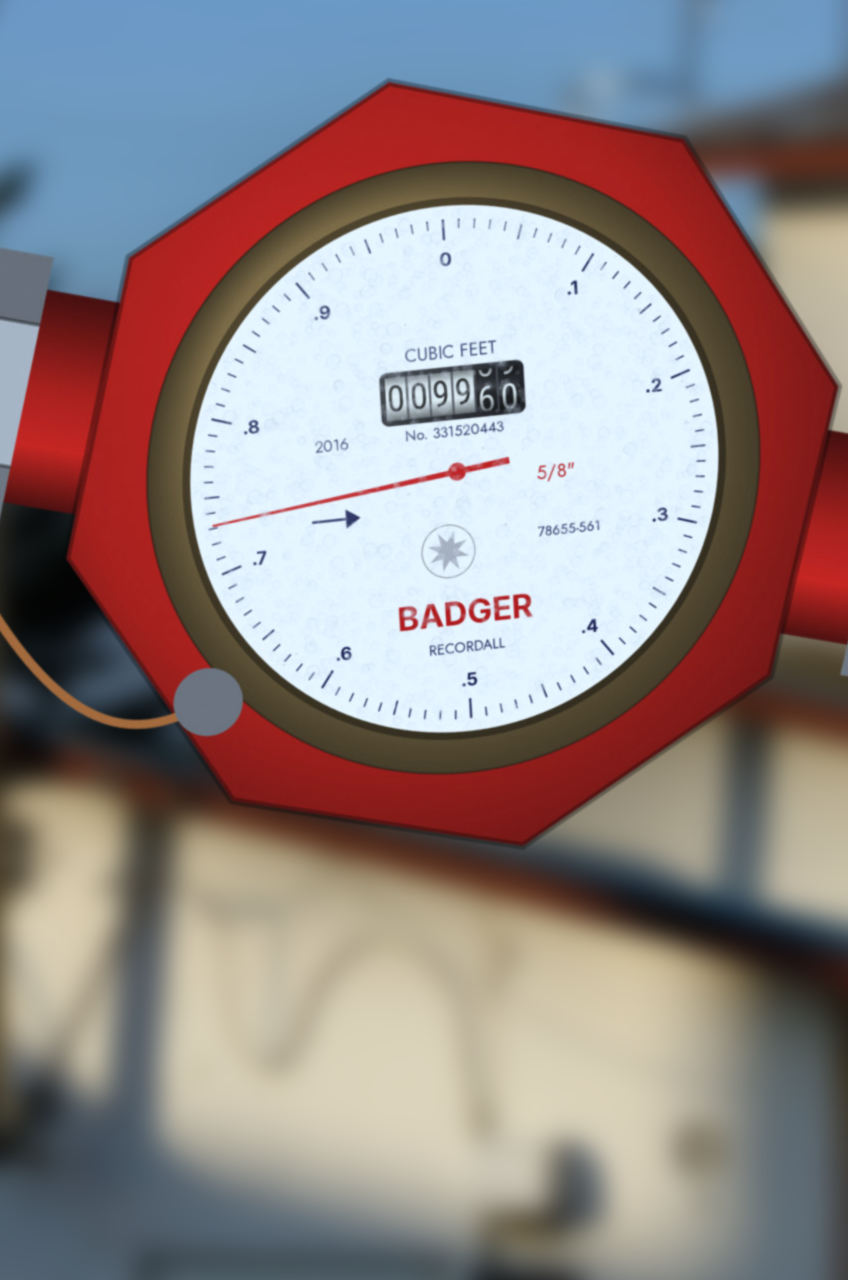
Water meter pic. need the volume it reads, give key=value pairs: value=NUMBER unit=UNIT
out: value=9959.73 unit=ft³
